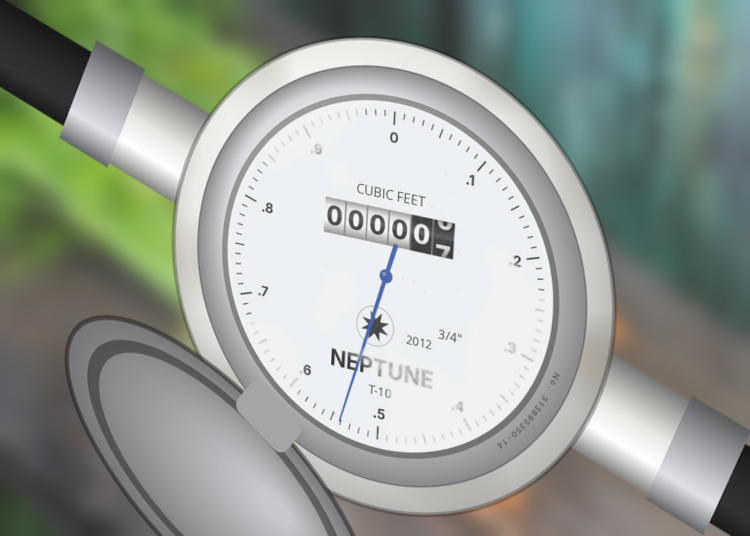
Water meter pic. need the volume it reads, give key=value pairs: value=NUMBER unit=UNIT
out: value=6.54 unit=ft³
